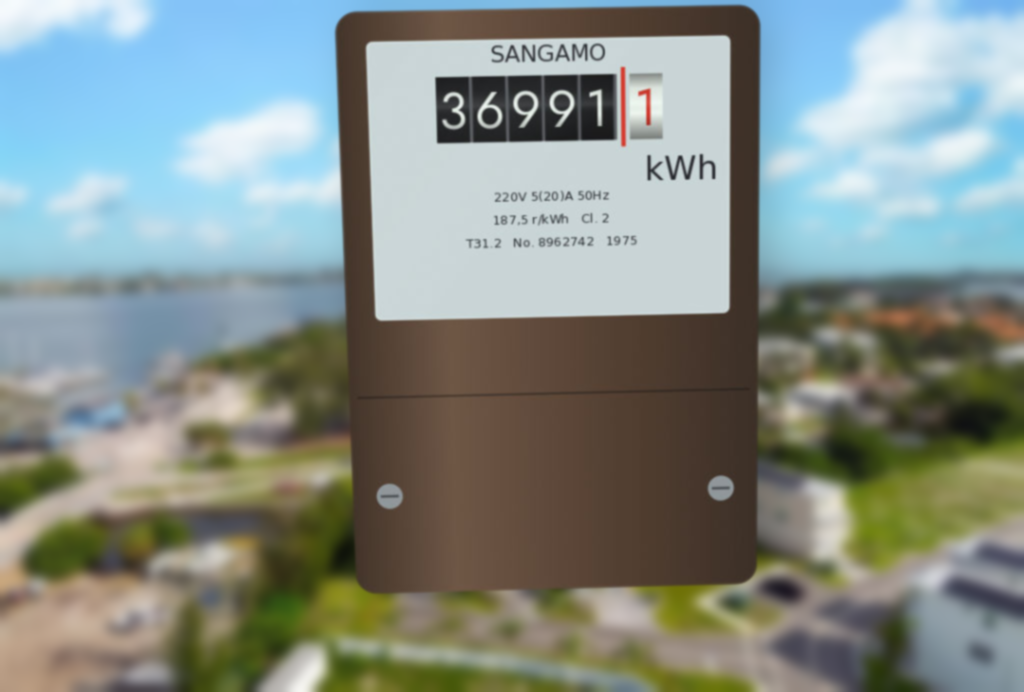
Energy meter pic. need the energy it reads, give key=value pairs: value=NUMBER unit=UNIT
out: value=36991.1 unit=kWh
